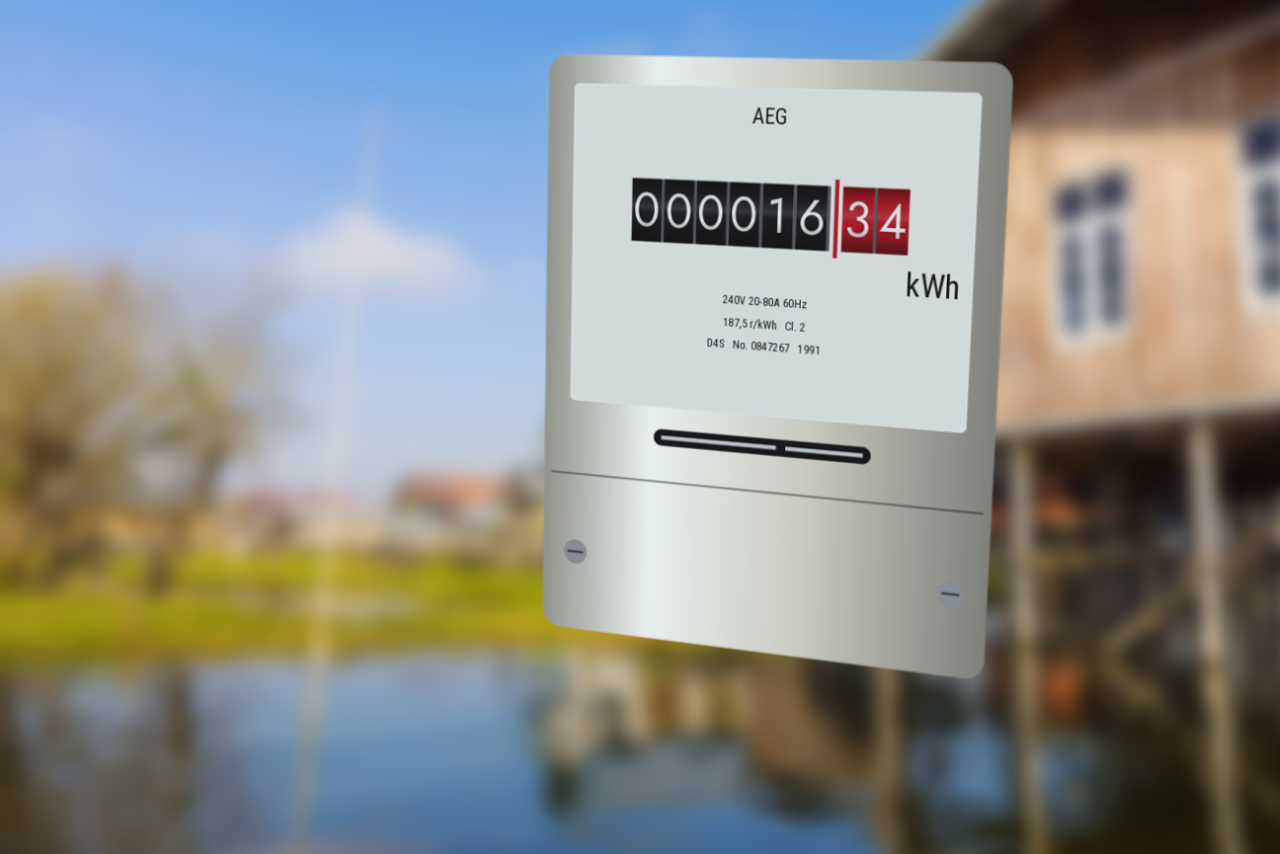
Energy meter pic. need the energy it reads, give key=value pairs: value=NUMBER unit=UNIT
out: value=16.34 unit=kWh
